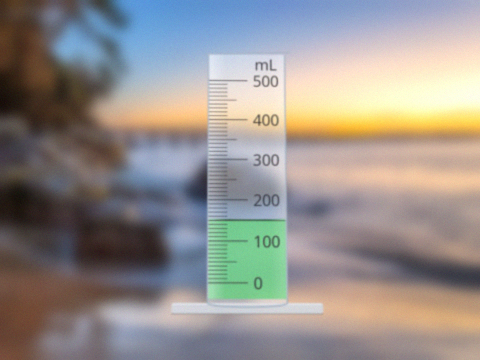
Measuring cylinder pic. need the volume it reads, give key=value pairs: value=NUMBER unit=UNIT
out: value=150 unit=mL
